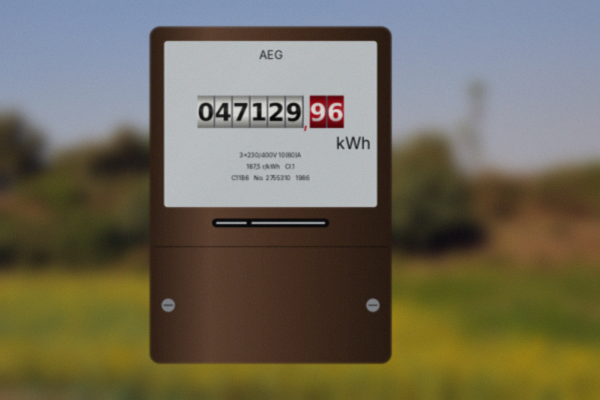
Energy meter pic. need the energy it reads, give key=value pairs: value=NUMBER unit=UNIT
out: value=47129.96 unit=kWh
